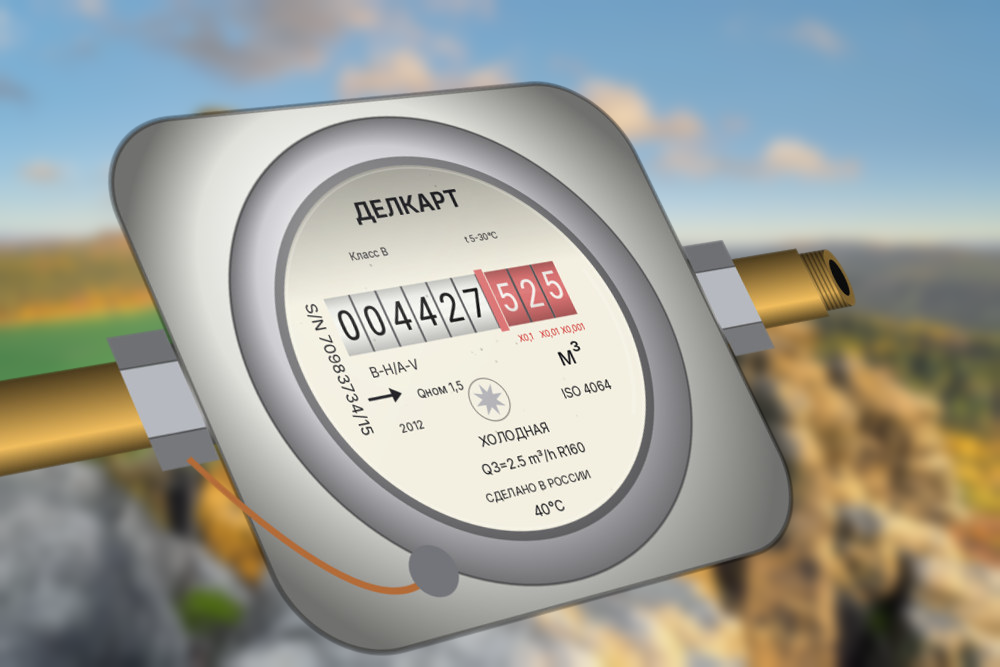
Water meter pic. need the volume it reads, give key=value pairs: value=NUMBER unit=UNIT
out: value=4427.525 unit=m³
